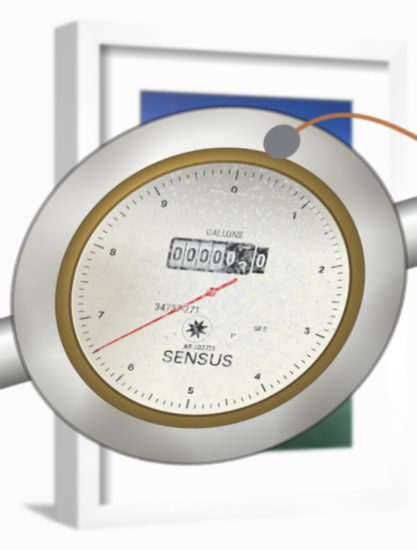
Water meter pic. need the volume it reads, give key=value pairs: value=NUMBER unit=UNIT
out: value=26.5 unit=gal
